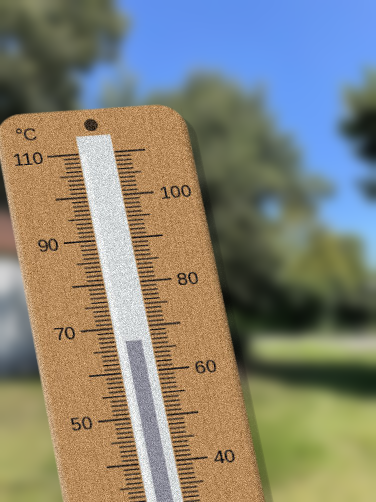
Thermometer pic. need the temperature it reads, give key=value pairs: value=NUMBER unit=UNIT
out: value=67 unit=°C
